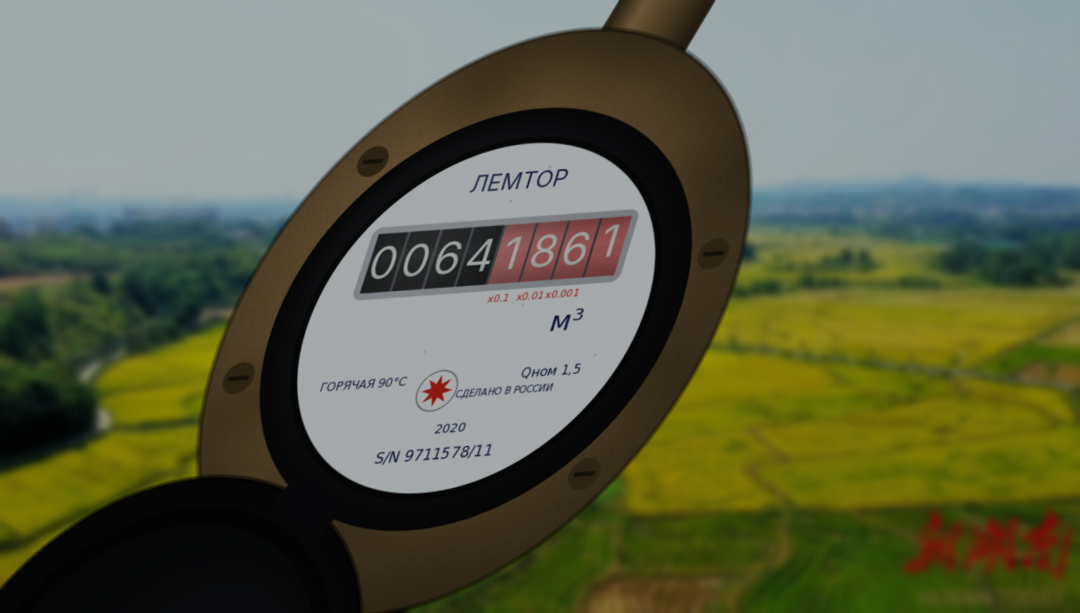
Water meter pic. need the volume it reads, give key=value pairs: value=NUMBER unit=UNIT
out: value=64.1861 unit=m³
